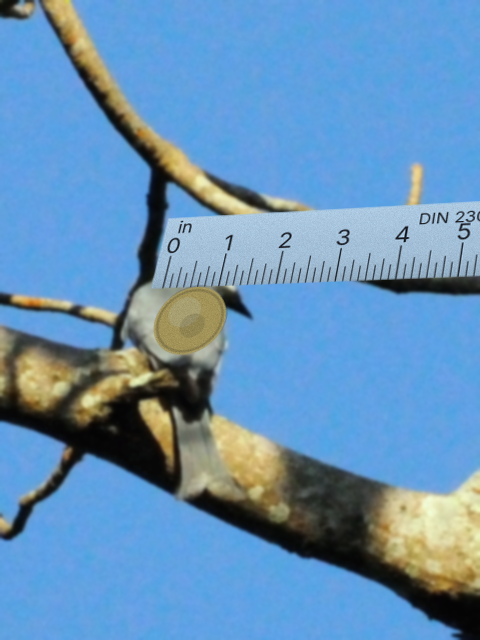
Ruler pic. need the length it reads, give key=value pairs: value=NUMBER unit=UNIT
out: value=1.25 unit=in
